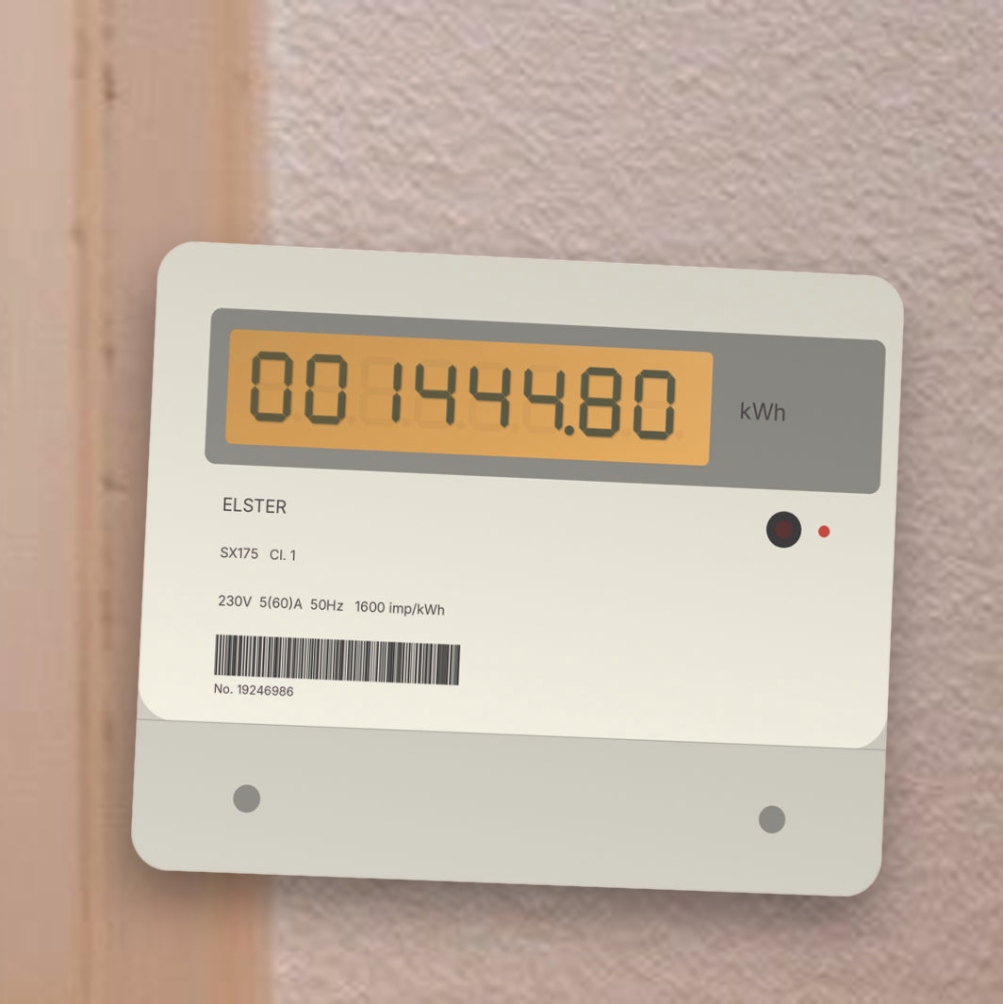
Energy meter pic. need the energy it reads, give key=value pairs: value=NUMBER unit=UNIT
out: value=1444.80 unit=kWh
